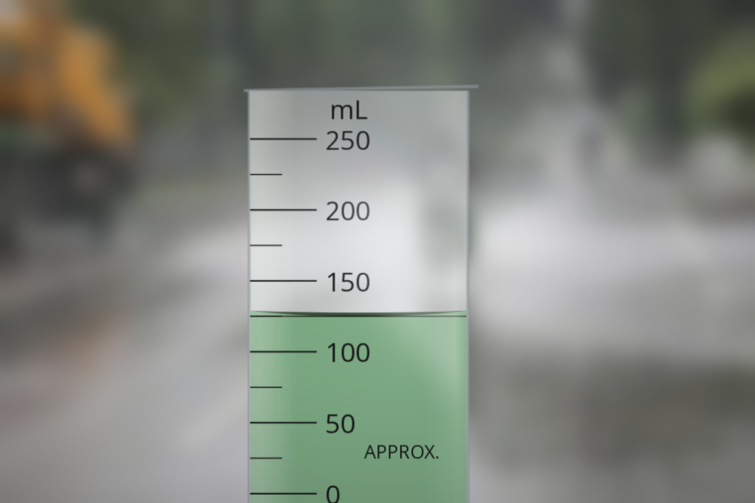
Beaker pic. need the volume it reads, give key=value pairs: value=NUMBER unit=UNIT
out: value=125 unit=mL
